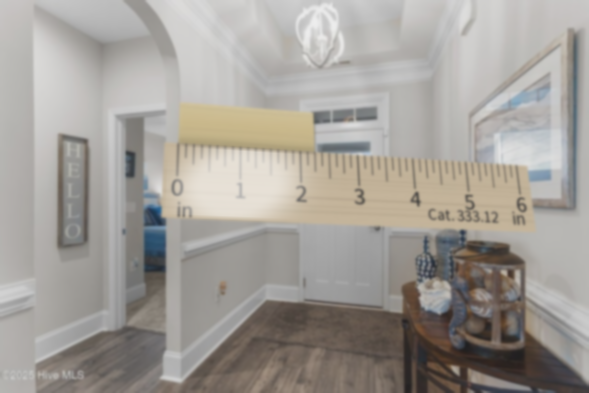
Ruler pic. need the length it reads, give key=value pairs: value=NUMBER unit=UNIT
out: value=2.25 unit=in
